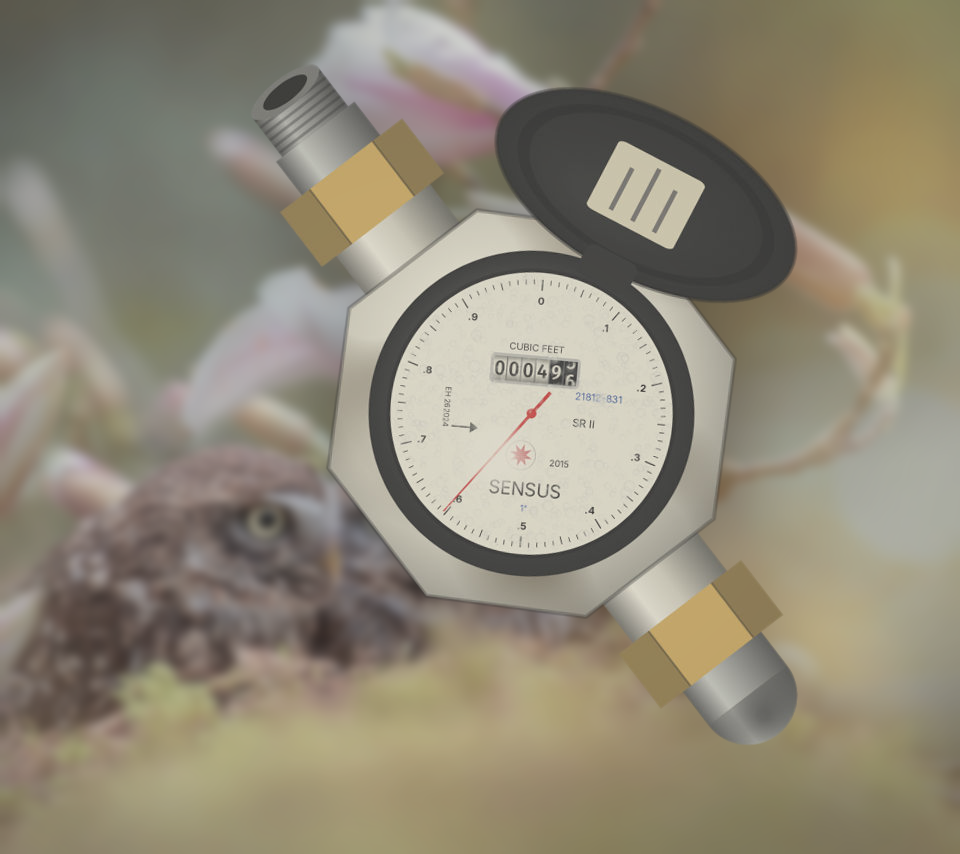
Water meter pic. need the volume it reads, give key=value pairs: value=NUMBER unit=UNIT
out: value=495.60 unit=ft³
